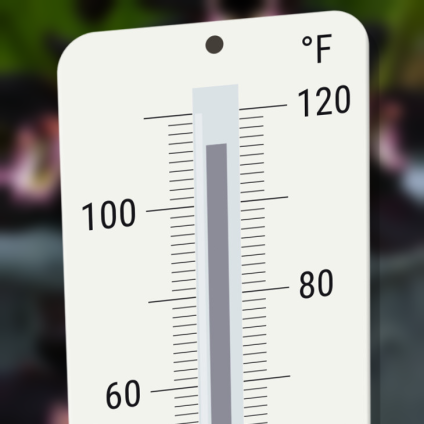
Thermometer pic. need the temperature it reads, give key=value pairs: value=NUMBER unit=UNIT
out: value=113 unit=°F
